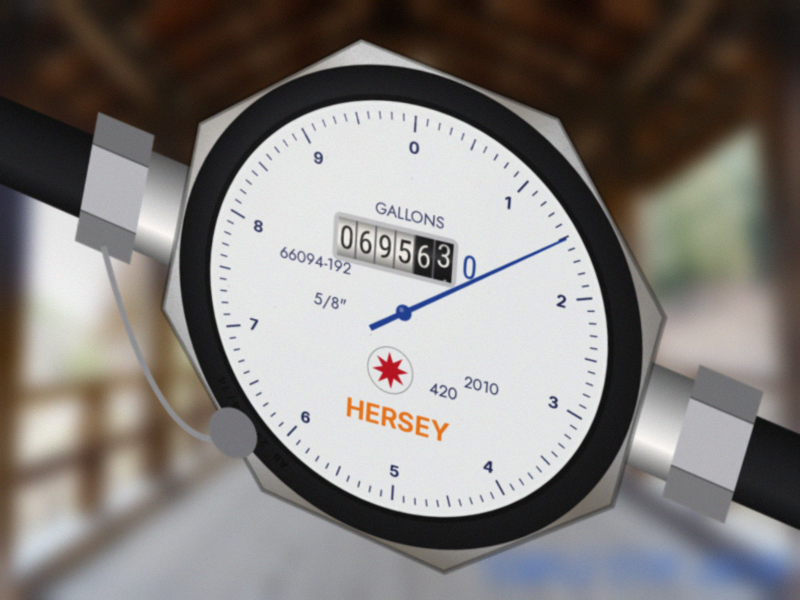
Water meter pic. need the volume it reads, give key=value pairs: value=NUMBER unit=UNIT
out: value=695631.5 unit=gal
